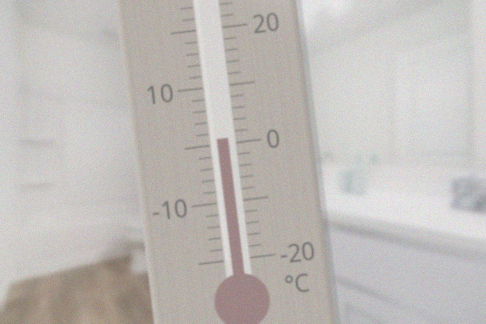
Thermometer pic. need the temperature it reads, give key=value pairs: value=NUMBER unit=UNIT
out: value=1 unit=°C
